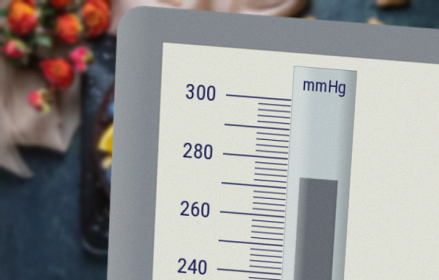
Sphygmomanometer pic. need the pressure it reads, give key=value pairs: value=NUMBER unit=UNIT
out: value=274 unit=mmHg
